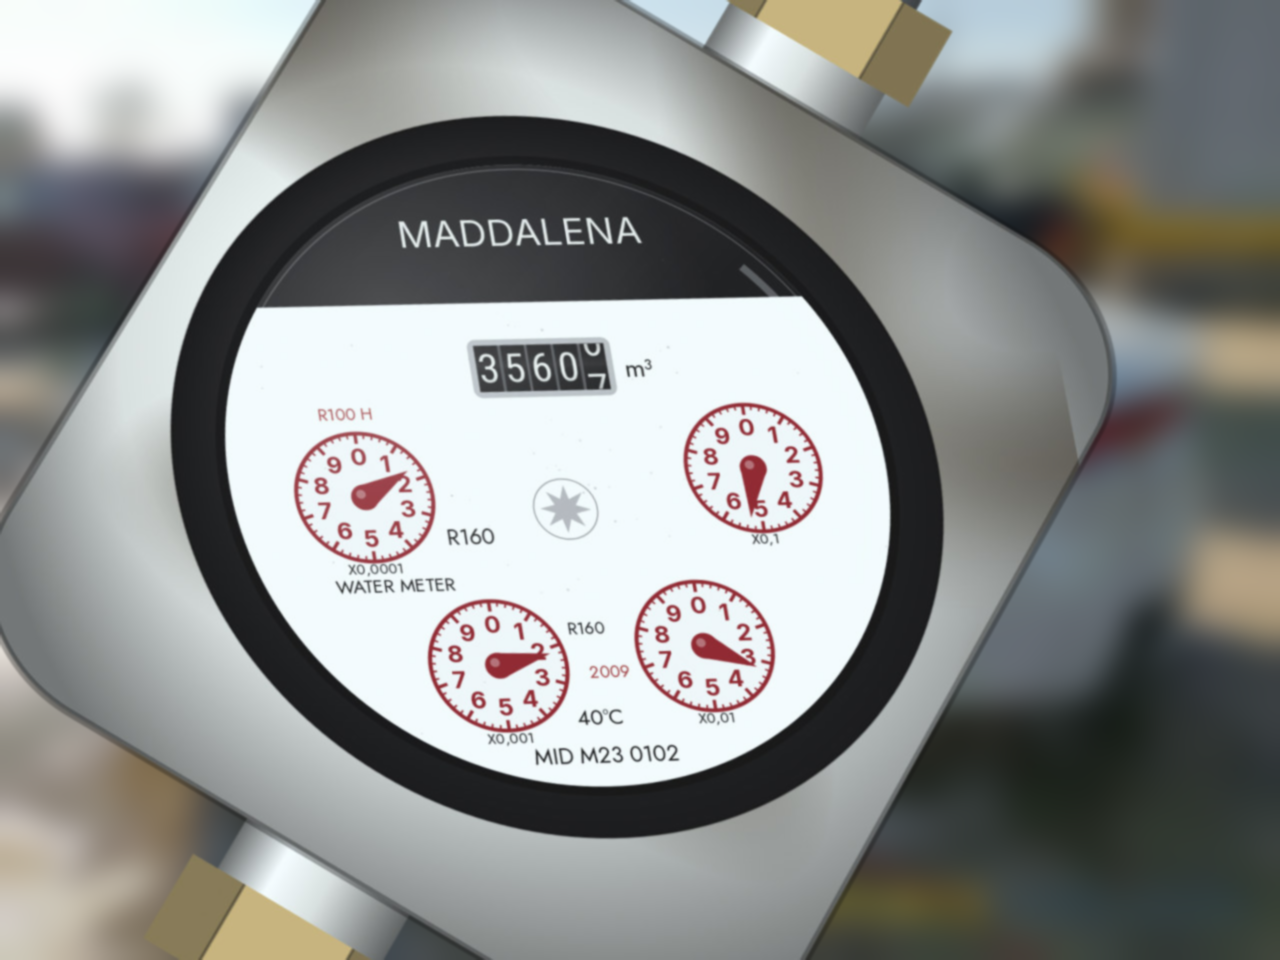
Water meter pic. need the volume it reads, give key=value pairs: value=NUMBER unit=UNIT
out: value=35606.5321 unit=m³
